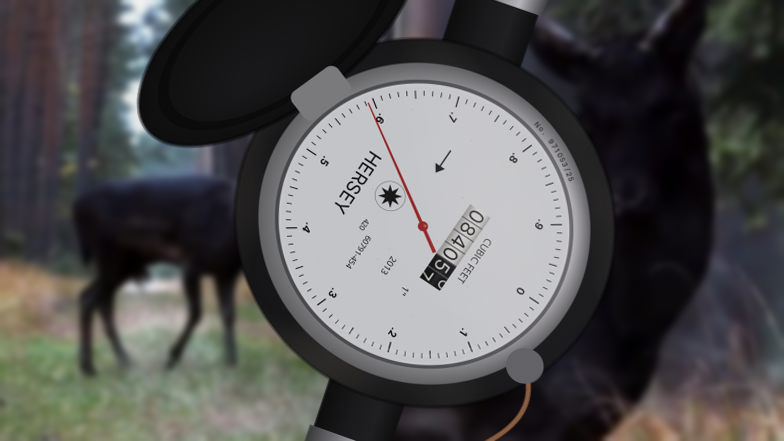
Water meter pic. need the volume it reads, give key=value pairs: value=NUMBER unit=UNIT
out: value=84056.59 unit=ft³
